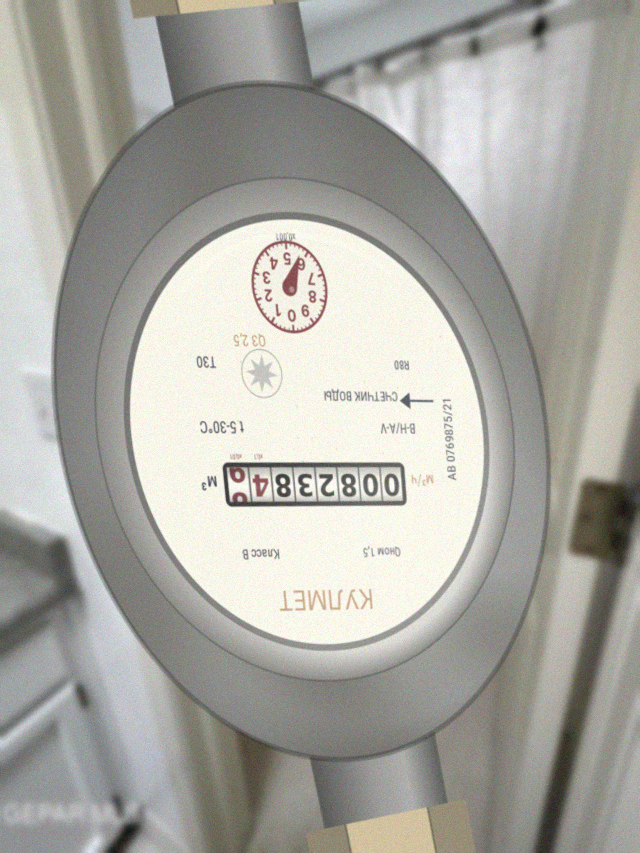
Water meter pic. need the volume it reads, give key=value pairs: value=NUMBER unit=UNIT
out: value=8238.485 unit=m³
